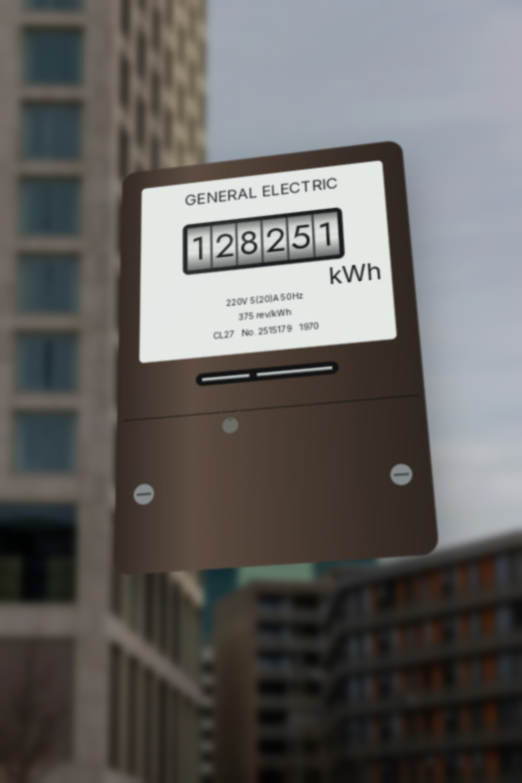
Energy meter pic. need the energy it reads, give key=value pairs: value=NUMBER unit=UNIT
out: value=128251 unit=kWh
